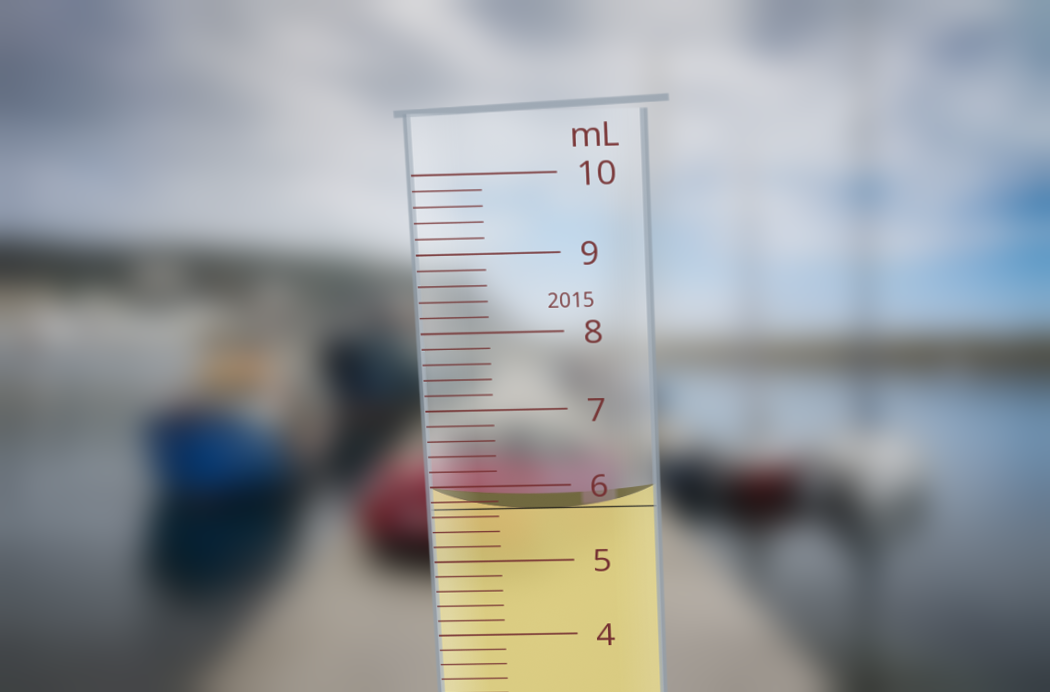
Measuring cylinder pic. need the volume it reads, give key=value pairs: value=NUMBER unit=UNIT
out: value=5.7 unit=mL
